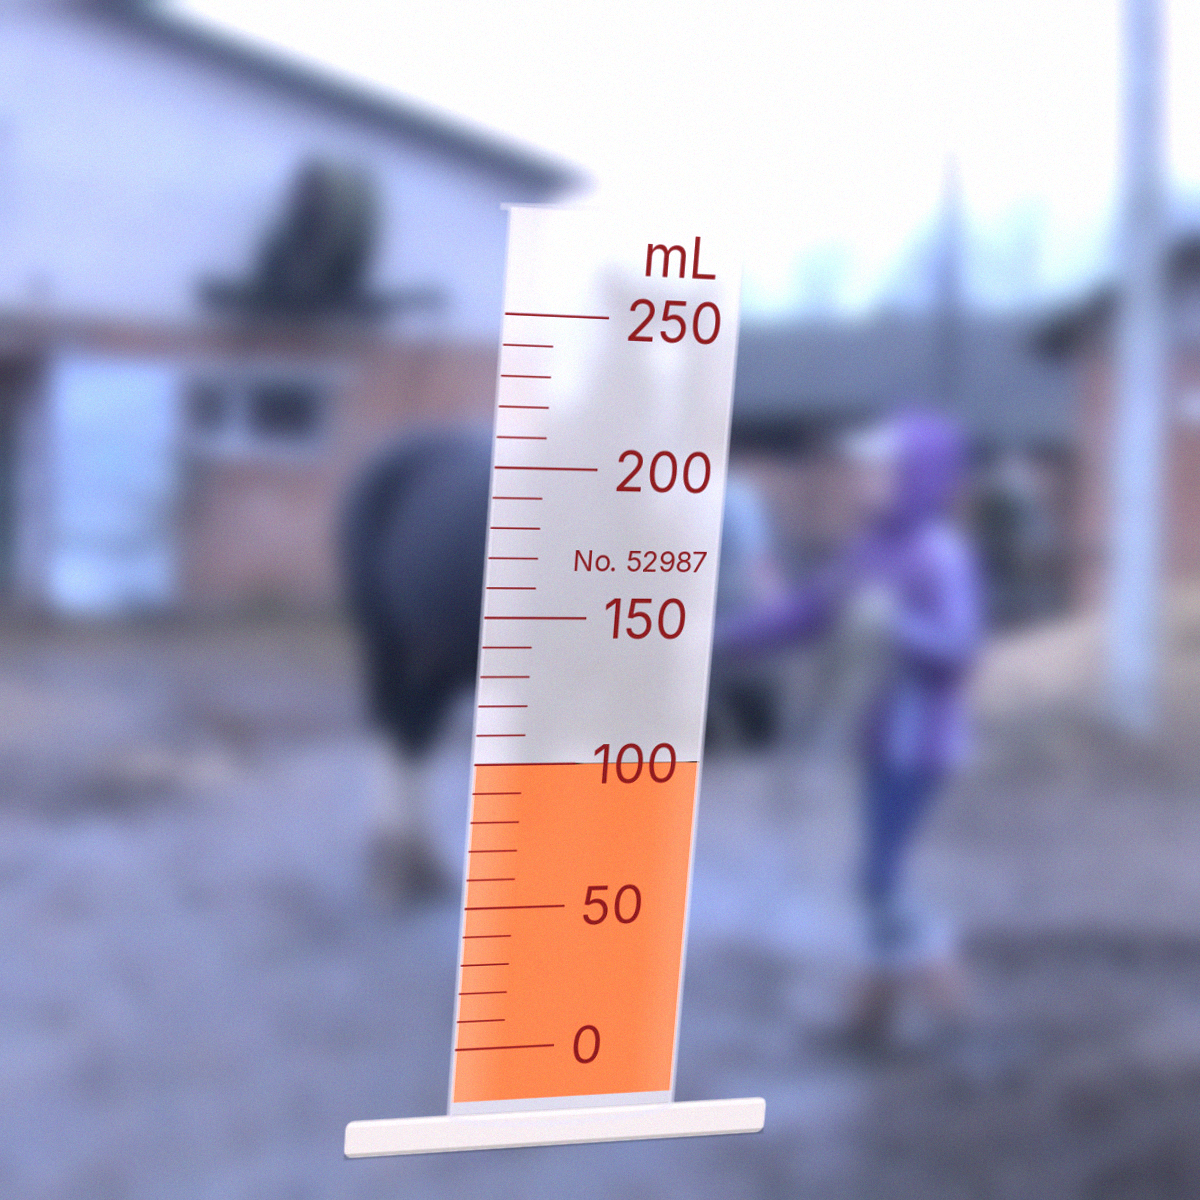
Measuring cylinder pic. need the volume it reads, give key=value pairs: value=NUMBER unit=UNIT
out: value=100 unit=mL
